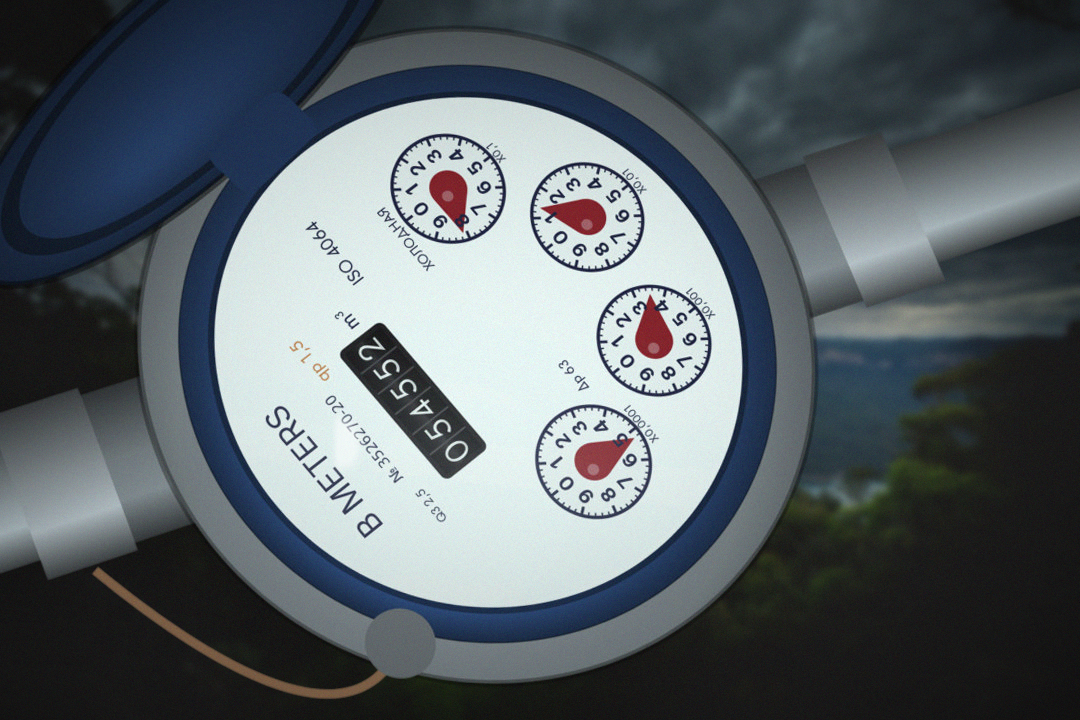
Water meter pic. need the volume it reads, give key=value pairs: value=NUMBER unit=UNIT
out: value=54552.8135 unit=m³
